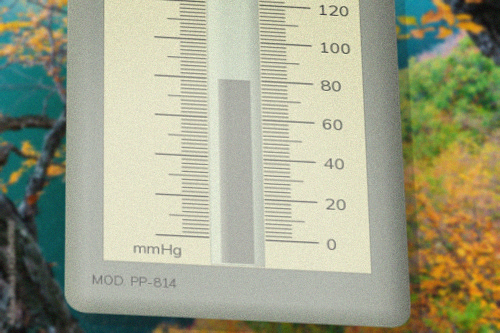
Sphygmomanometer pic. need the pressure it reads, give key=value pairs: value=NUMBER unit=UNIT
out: value=80 unit=mmHg
